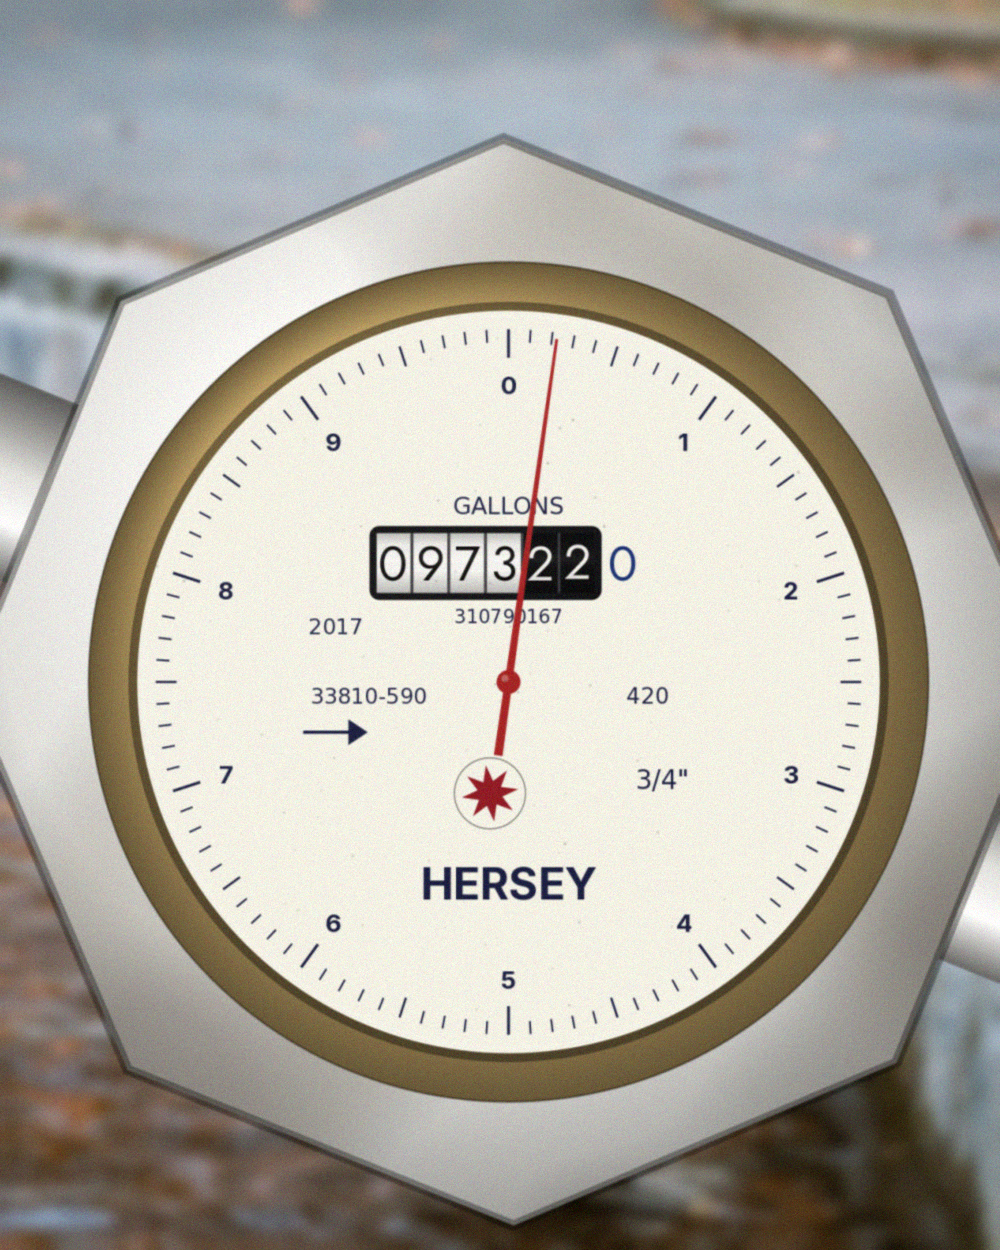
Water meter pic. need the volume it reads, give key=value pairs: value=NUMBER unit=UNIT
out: value=973220.2 unit=gal
